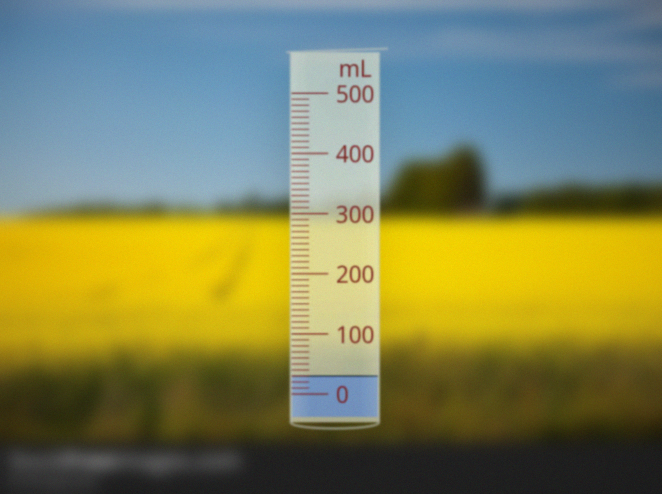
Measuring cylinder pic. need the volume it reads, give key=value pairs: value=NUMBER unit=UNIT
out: value=30 unit=mL
